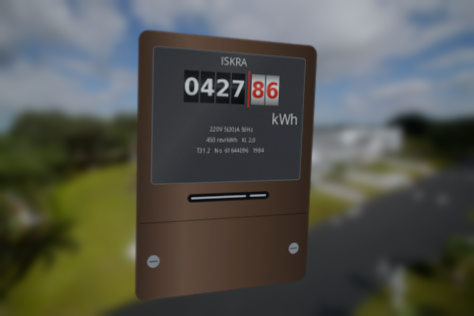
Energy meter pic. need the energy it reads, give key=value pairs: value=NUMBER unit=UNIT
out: value=427.86 unit=kWh
